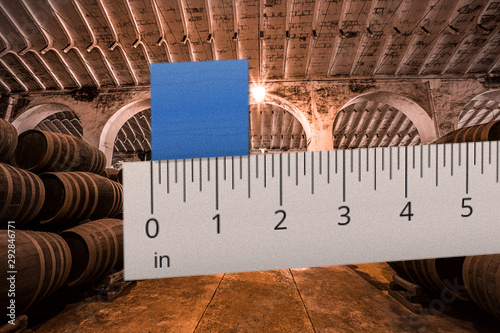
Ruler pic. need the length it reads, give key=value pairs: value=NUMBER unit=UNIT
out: value=1.5 unit=in
